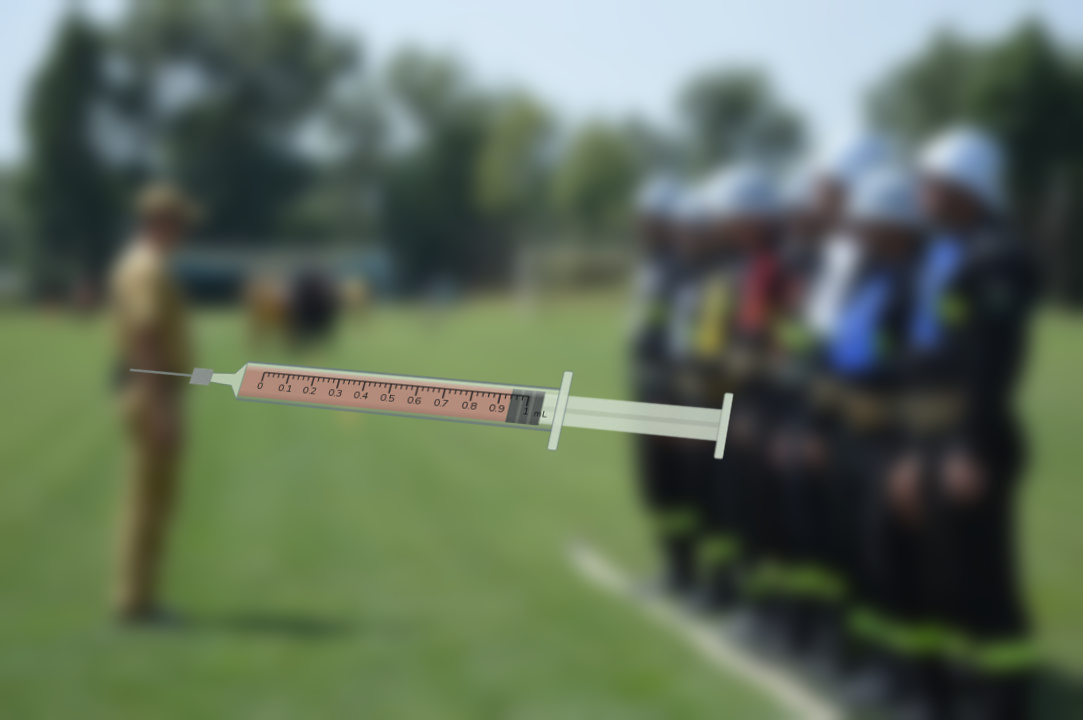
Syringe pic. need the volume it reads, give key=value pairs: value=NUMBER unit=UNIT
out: value=0.94 unit=mL
